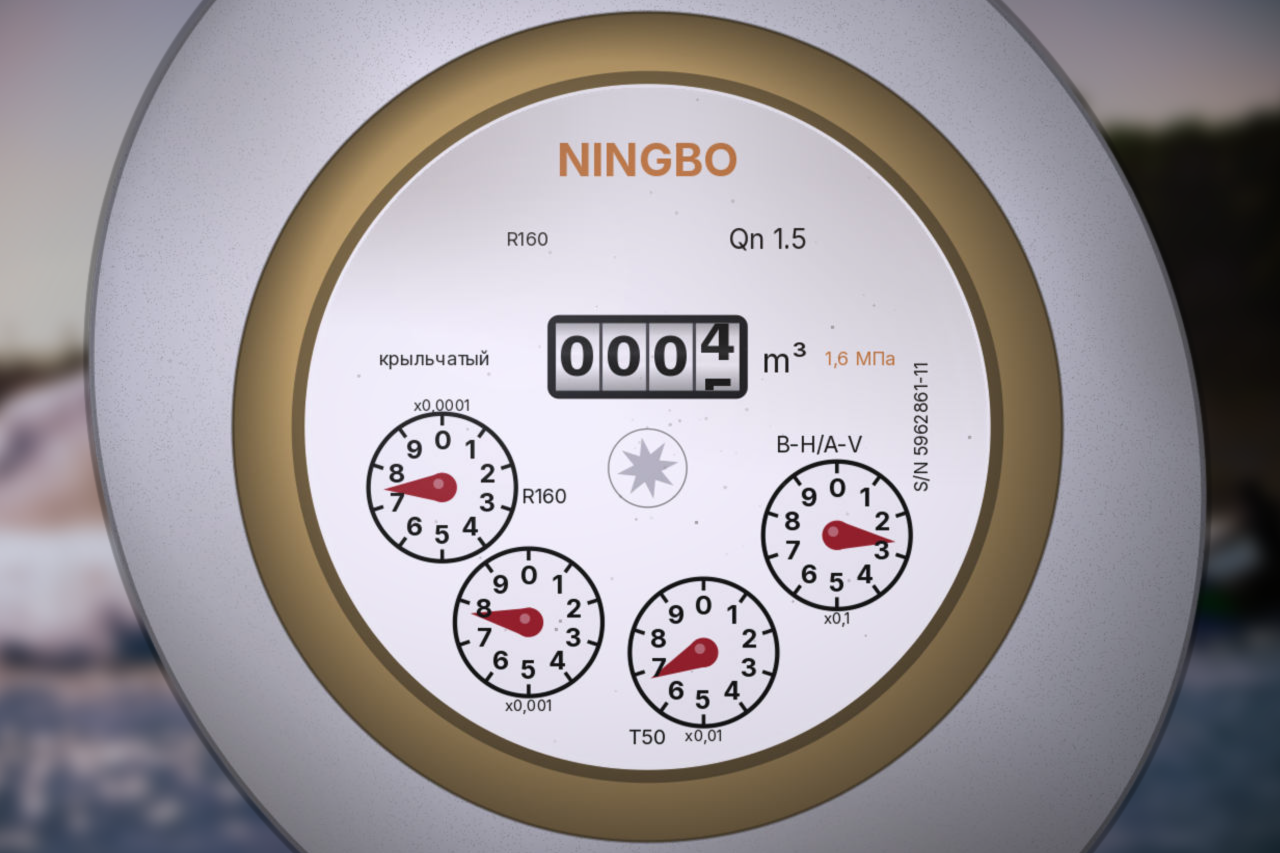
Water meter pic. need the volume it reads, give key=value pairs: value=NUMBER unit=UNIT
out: value=4.2677 unit=m³
